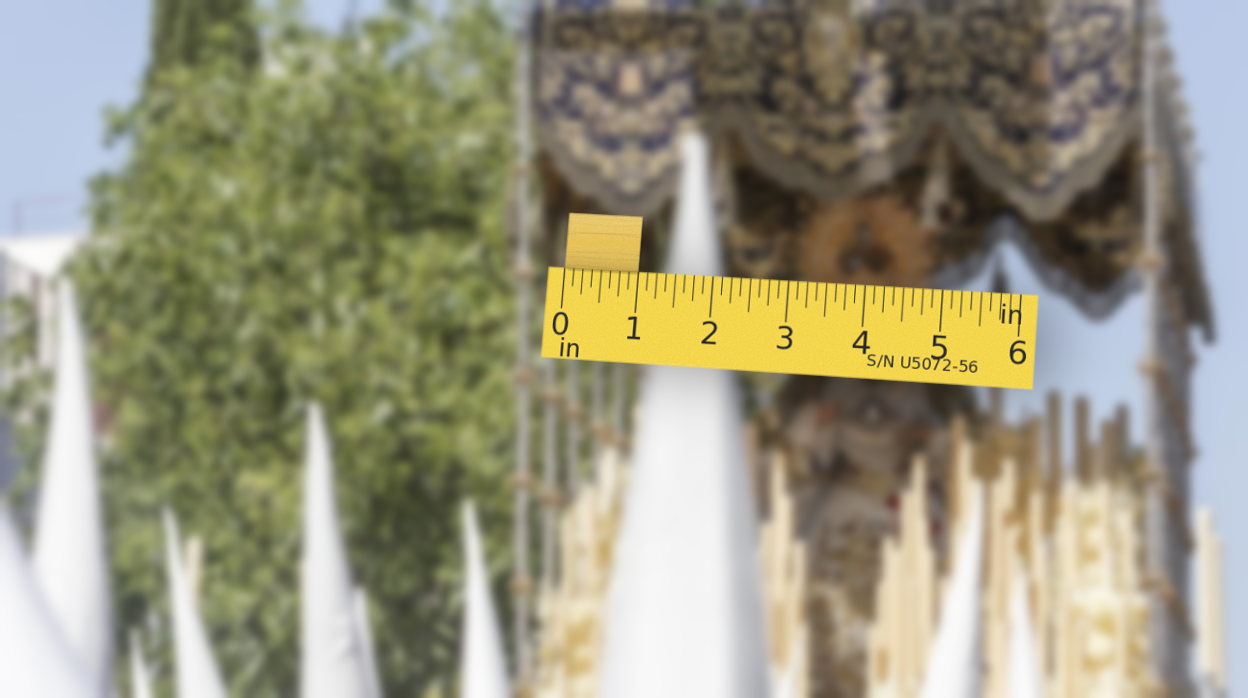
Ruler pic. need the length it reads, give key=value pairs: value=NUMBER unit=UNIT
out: value=1 unit=in
